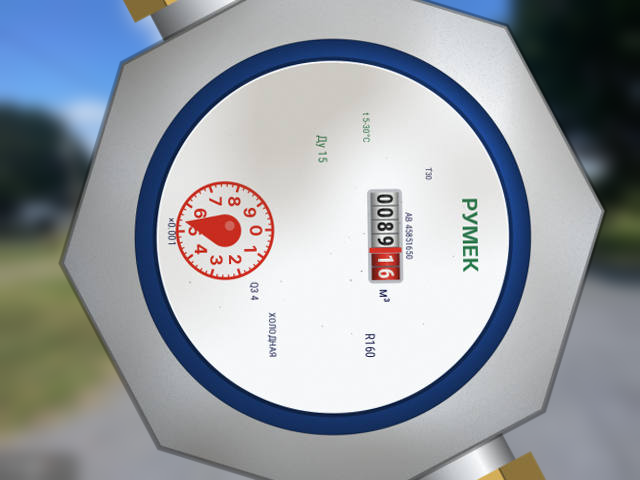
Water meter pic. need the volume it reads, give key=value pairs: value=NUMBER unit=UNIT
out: value=89.165 unit=m³
